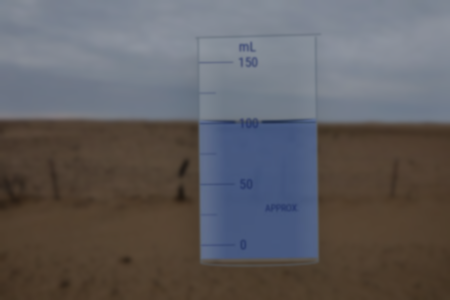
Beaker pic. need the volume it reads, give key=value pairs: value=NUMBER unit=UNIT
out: value=100 unit=mL
